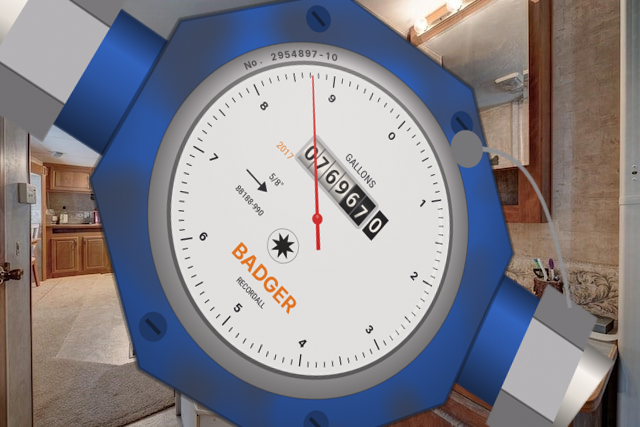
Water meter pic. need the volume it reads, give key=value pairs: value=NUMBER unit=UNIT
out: value=769668.7 unit=gal
